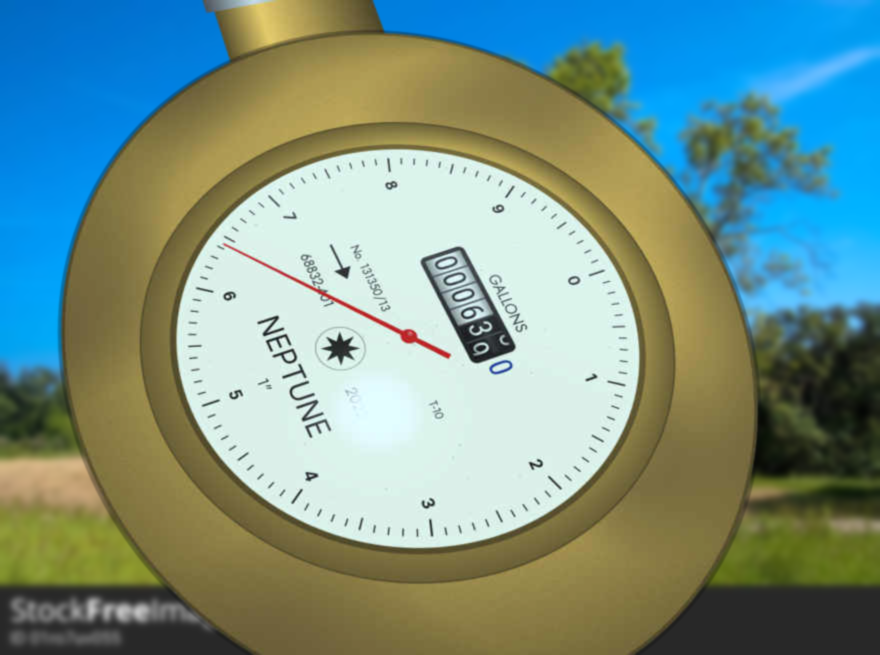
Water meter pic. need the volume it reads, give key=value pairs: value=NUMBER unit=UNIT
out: value=6386.4 unit=gal
